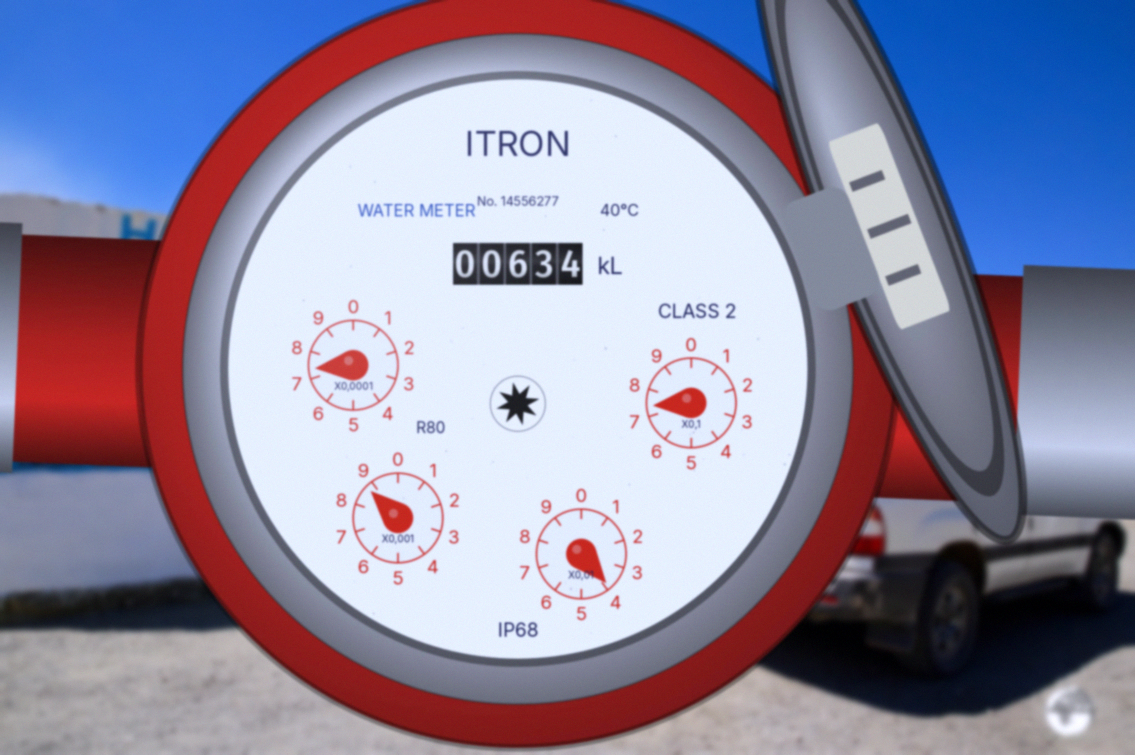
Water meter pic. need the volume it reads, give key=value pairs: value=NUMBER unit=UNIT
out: value=634.7387 unit=kL
